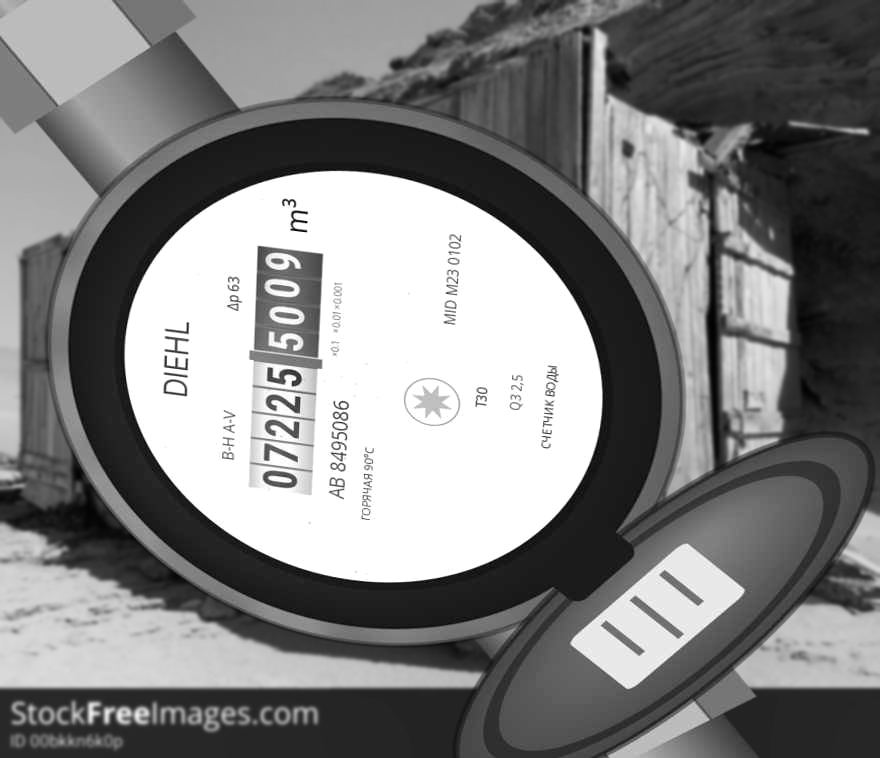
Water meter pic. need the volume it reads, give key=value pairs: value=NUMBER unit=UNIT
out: value=7225.5009 unit=m³
